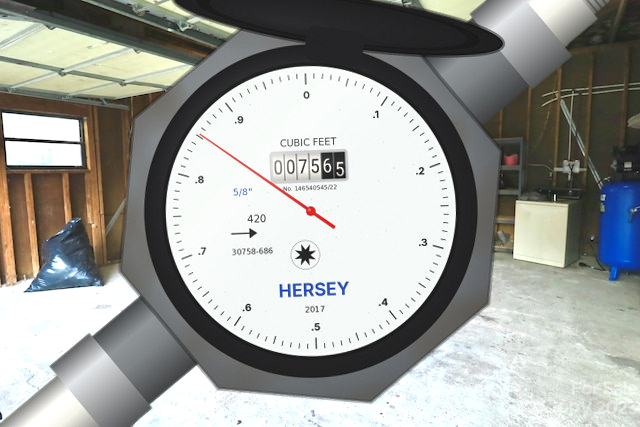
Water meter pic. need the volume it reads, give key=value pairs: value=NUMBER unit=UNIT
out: value=7564.85 unit=ft³
